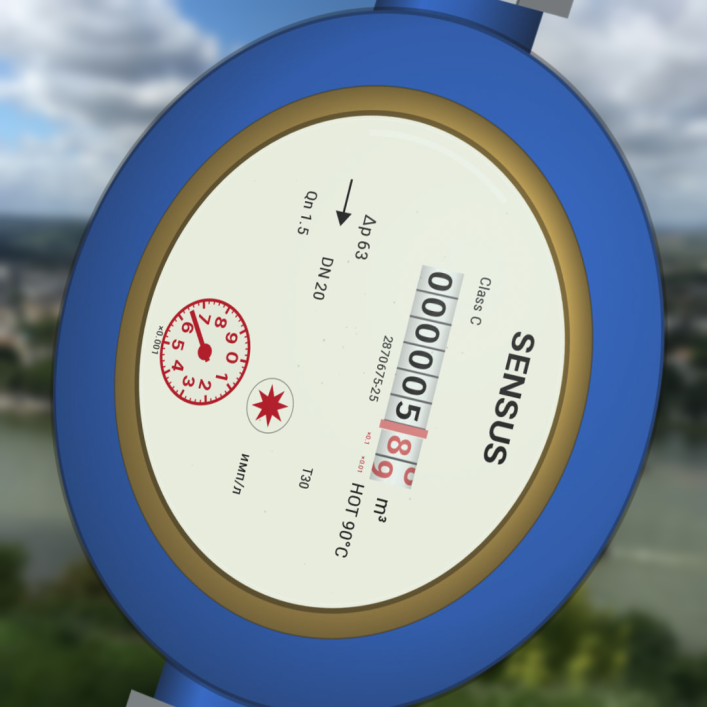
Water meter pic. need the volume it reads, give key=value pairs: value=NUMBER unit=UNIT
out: value=5.886 unit=m³
